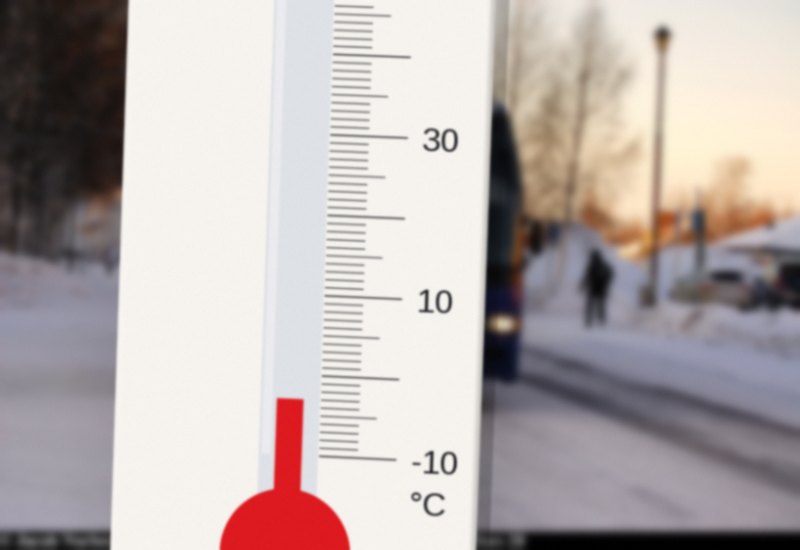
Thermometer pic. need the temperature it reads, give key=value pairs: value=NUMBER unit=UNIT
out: value=-3 unit=°C
